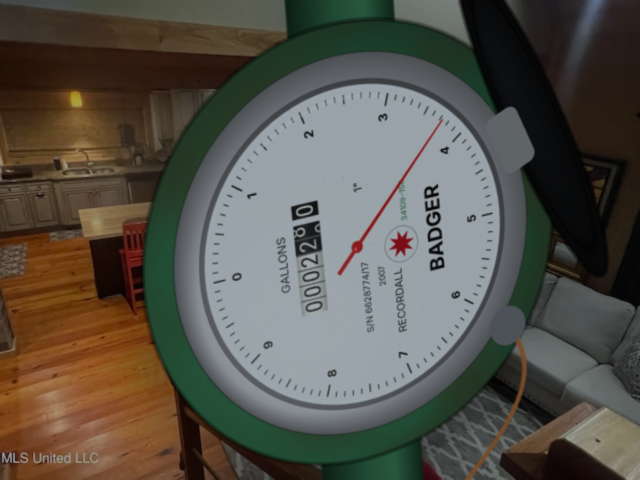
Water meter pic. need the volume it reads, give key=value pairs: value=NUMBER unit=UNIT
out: value=2283.7 unit=gal
